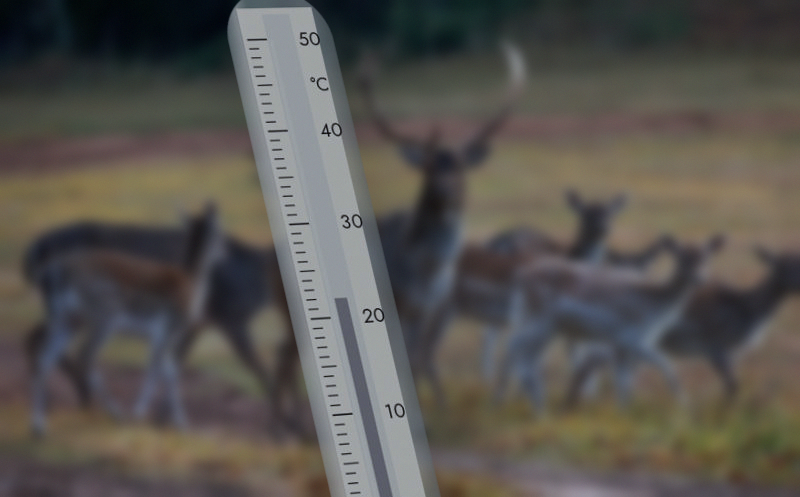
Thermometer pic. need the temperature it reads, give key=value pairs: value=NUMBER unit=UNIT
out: value=22 unit=°C
